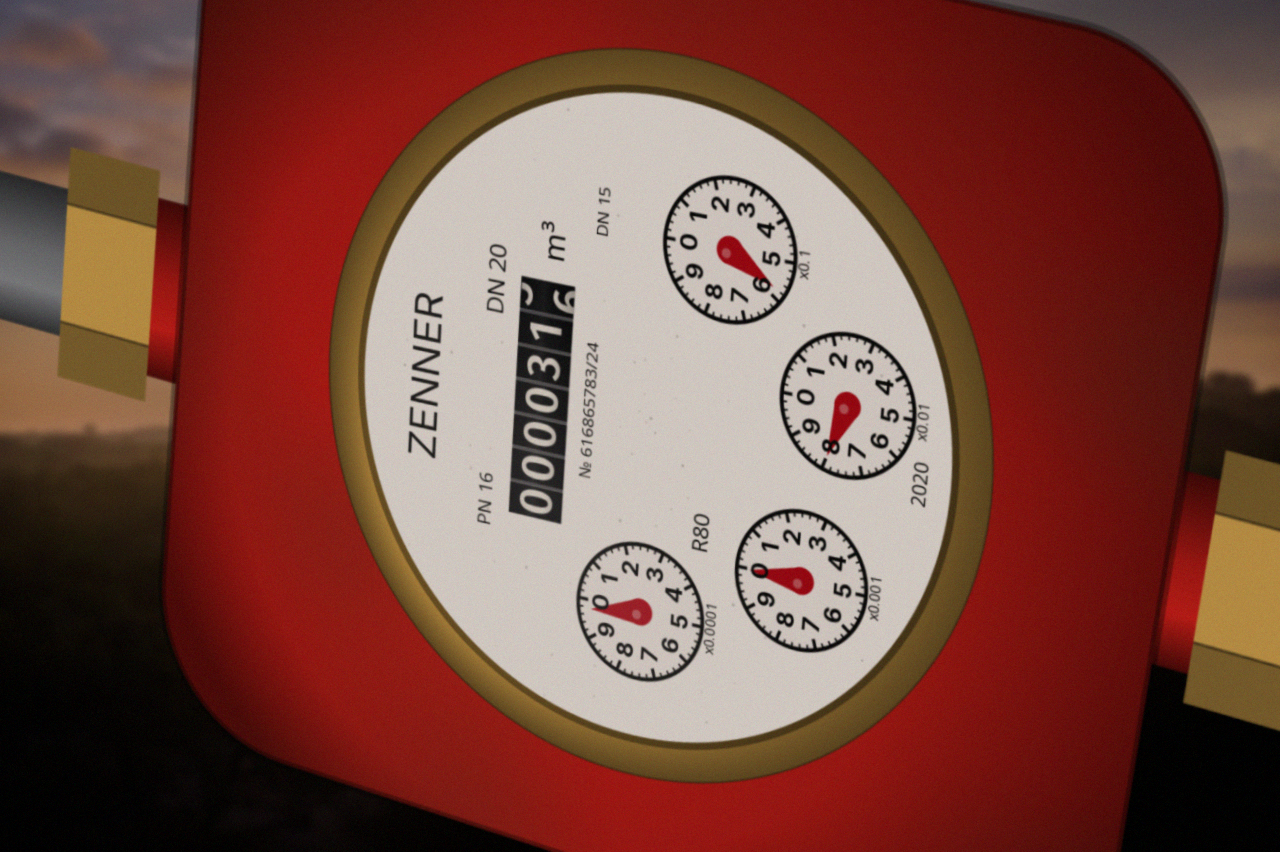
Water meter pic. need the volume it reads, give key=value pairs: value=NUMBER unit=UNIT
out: value=315.5799 unit=m³
